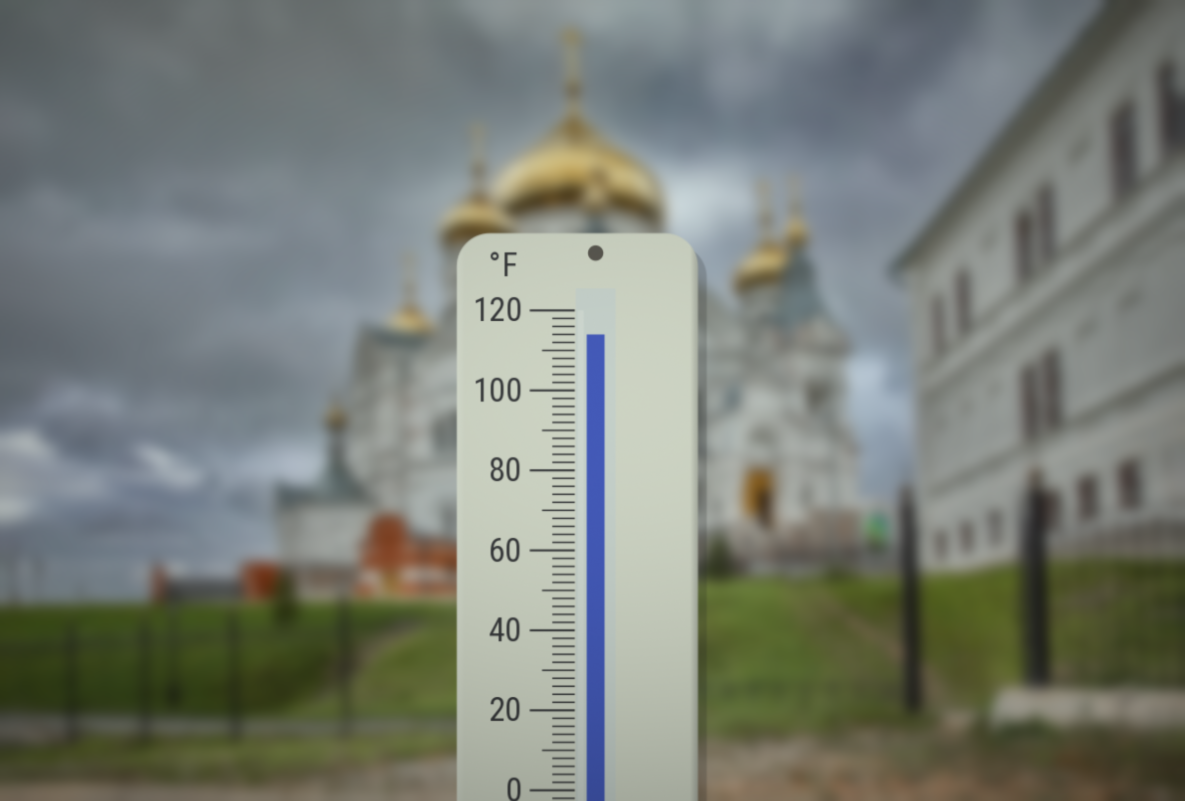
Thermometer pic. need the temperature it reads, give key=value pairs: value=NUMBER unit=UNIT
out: value=114 unit=°F
